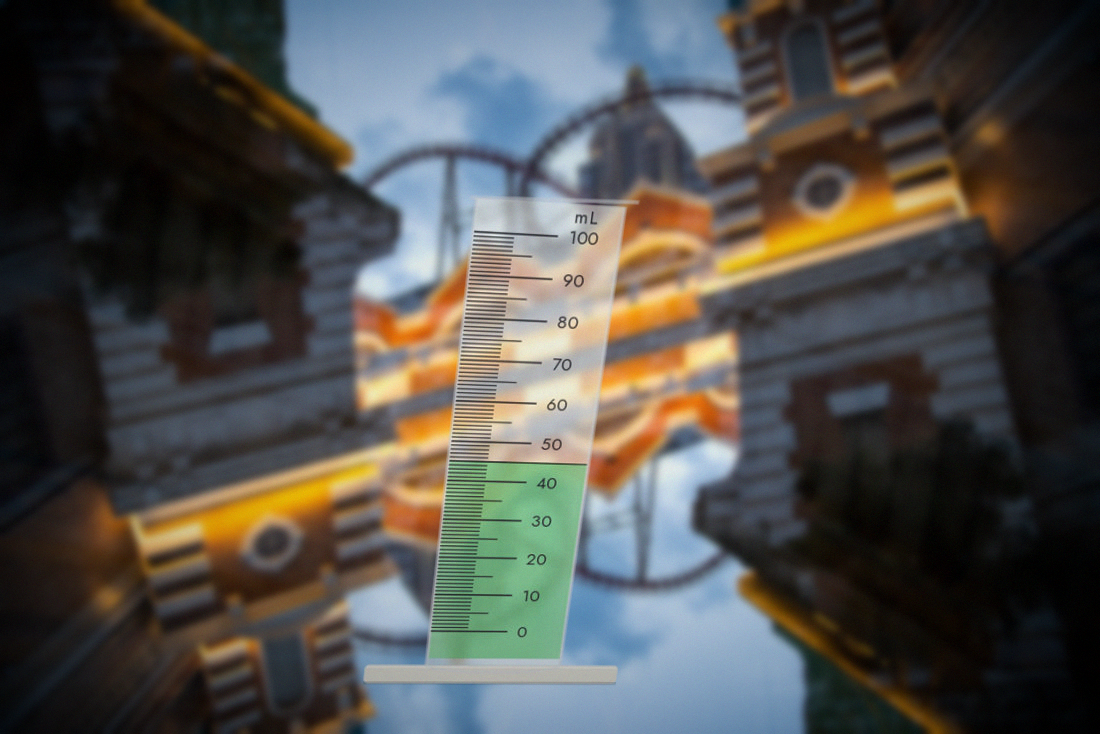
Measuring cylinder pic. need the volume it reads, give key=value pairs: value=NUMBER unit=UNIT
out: value=45 unit=mL
